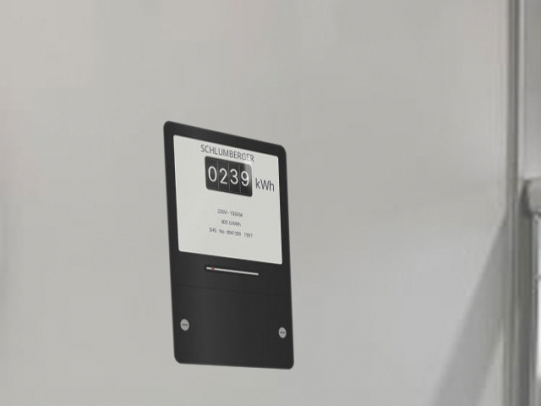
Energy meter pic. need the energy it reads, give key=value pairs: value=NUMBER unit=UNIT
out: value=239 unit=kWh
